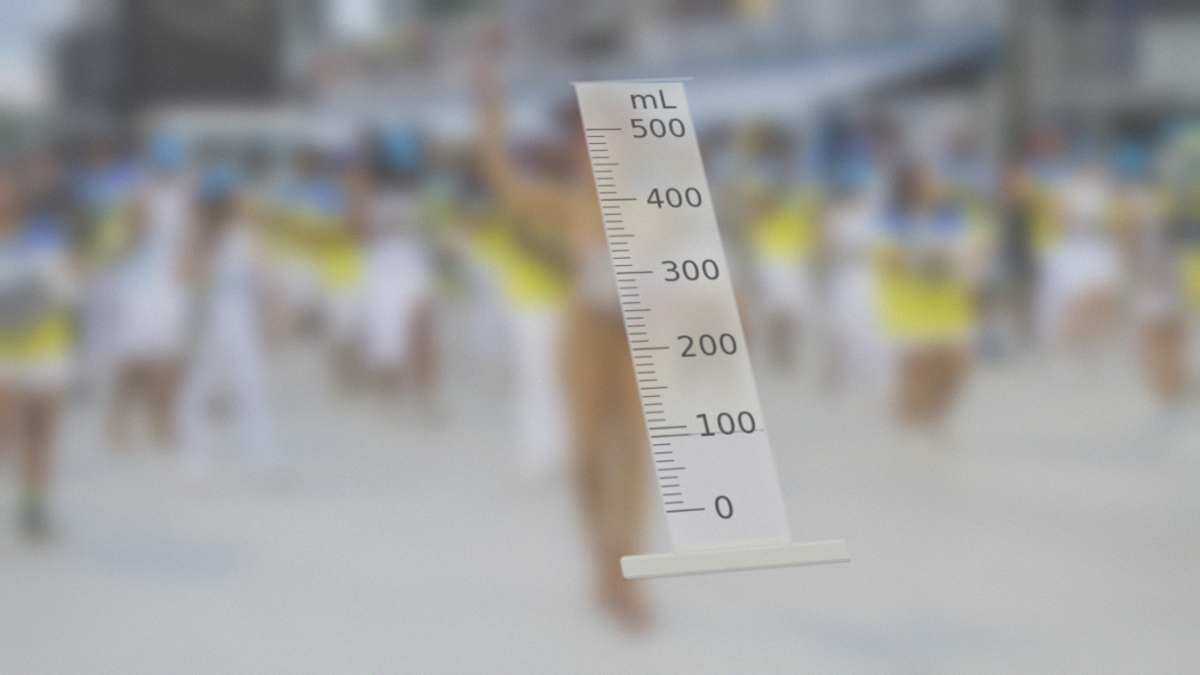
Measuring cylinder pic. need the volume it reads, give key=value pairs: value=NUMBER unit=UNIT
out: value=90 unit=mL
